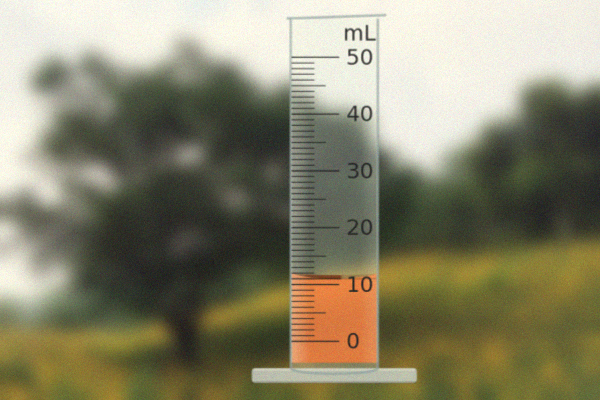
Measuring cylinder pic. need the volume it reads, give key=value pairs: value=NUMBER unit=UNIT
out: value=11 unit=mL
